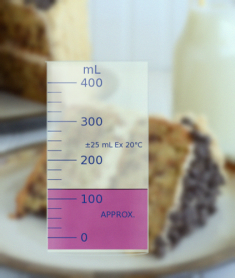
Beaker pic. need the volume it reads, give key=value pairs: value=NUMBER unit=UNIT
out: value=125 unit=mL
